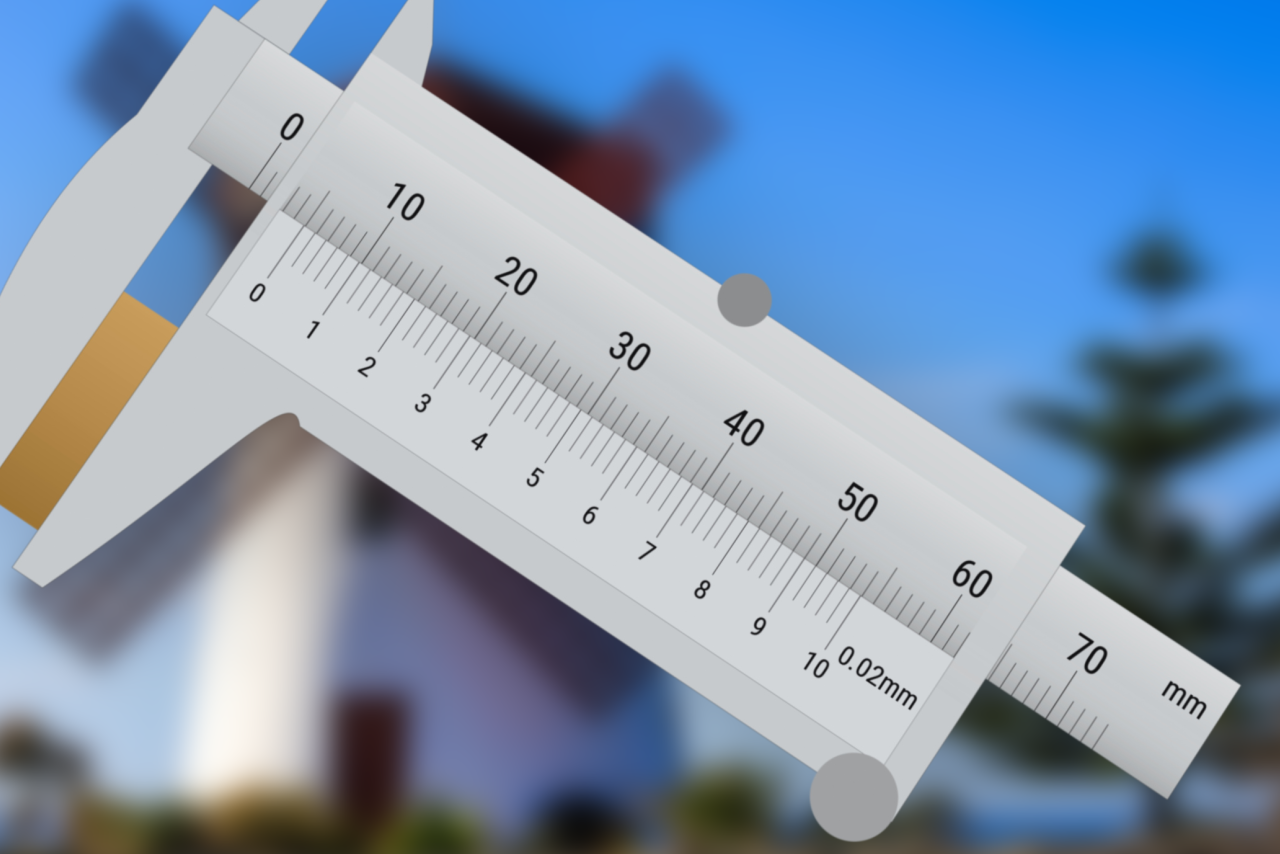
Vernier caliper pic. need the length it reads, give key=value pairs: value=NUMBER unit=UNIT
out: value=4.9 unit=mm
